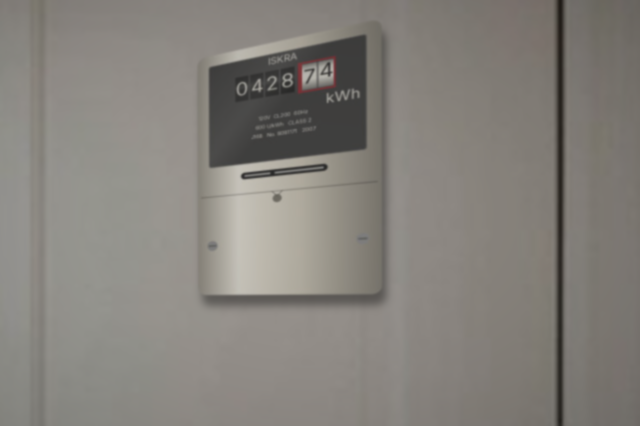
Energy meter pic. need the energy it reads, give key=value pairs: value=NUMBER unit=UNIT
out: value=428.74 unit=kWh
